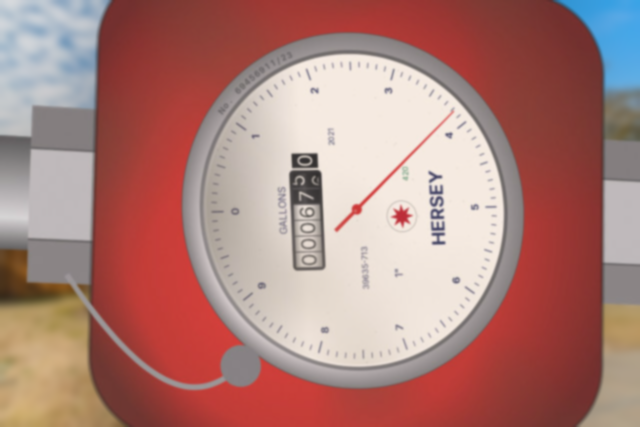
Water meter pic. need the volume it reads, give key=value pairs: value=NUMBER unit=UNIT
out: value=6753.8 unit=gal
